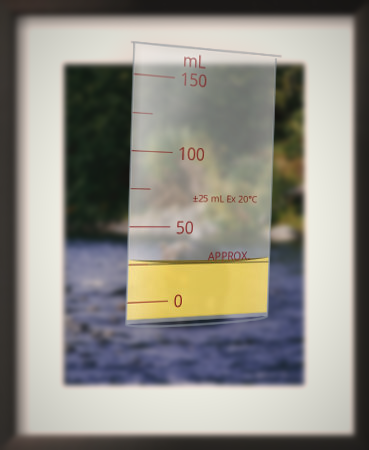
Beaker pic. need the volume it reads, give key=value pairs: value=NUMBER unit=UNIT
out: value=25 unit=mL
